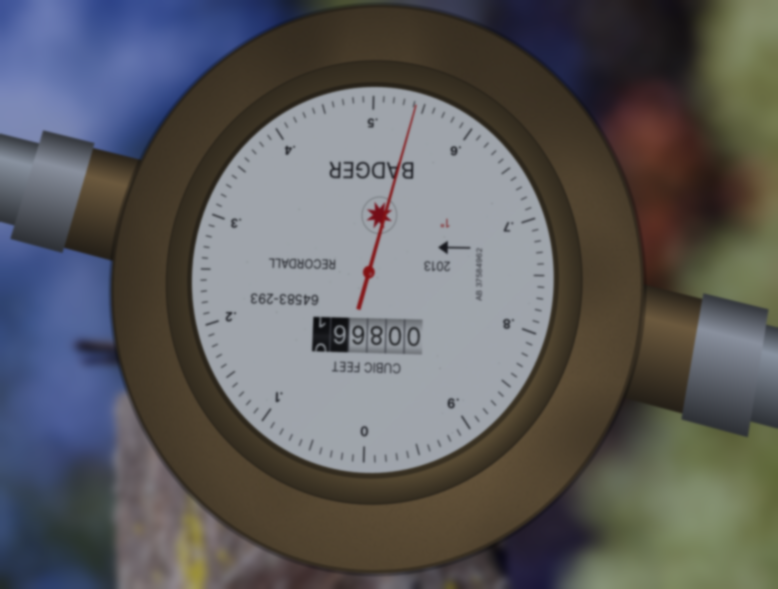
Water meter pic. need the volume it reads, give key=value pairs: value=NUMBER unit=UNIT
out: value=8660.54 unit=ft³
